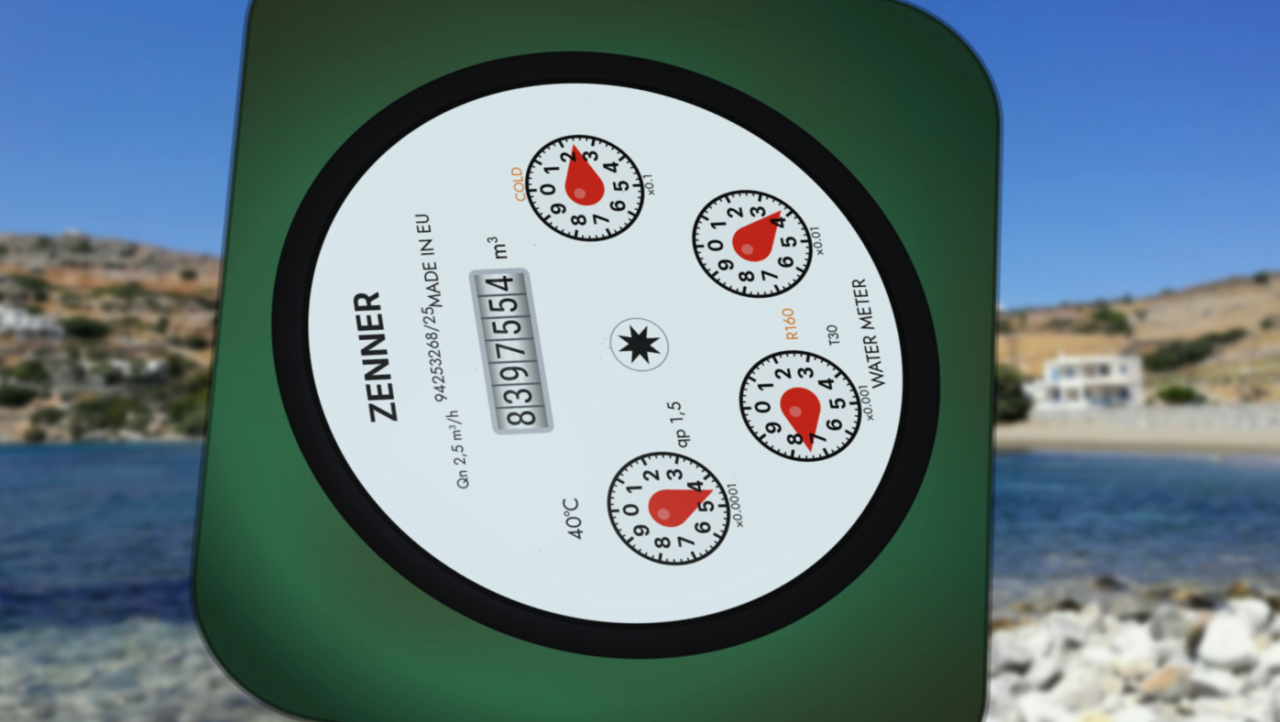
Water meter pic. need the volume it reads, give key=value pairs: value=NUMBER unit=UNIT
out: value=8397554.2374 unit=m³
